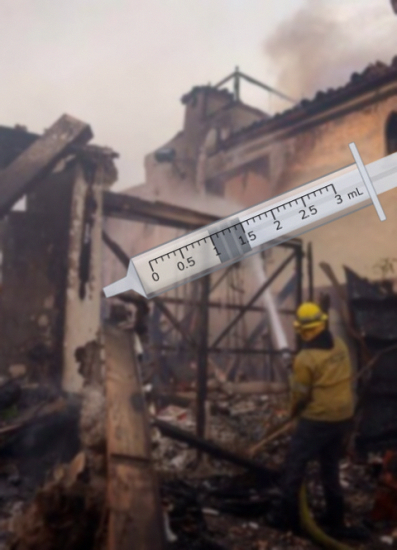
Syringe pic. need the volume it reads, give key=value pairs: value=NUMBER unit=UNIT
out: value=1 unit=mL
